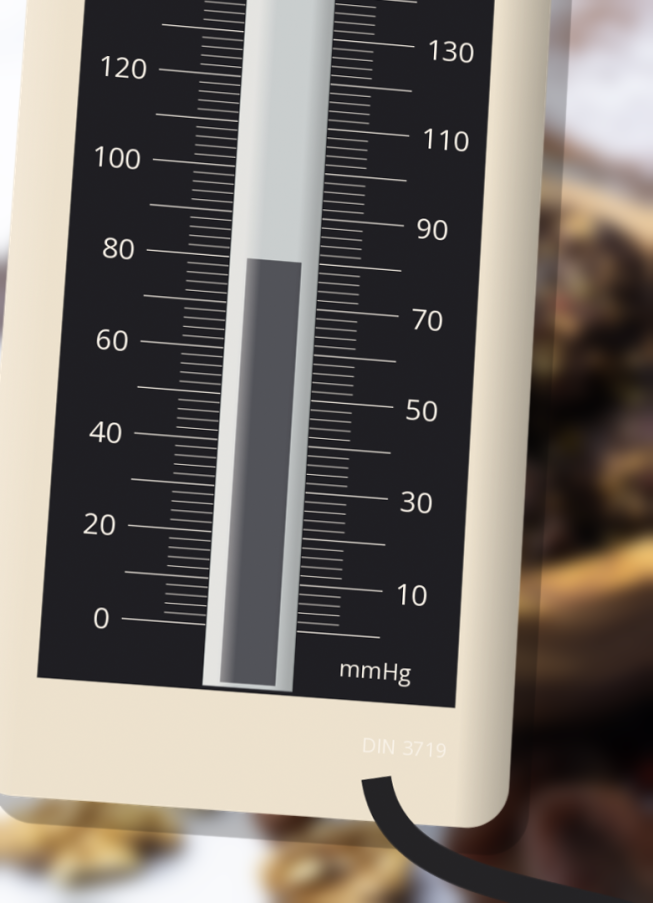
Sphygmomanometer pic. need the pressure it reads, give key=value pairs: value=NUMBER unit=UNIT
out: value=80 unit=mmHg
